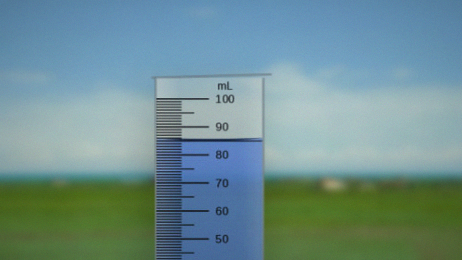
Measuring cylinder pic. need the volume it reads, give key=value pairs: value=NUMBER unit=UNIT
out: value=85 unit=mL
